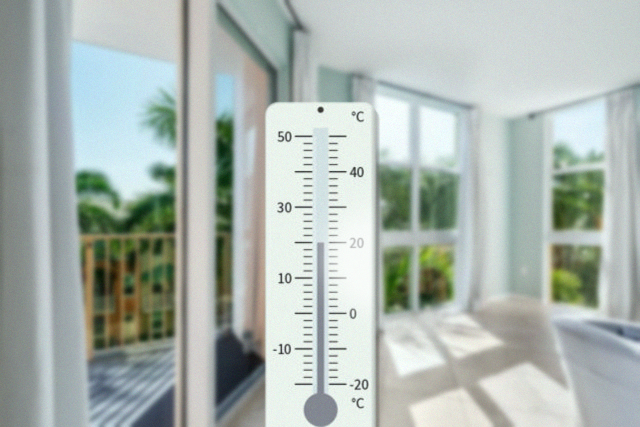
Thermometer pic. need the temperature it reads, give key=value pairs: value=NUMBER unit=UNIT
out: value=20 unit=°C
